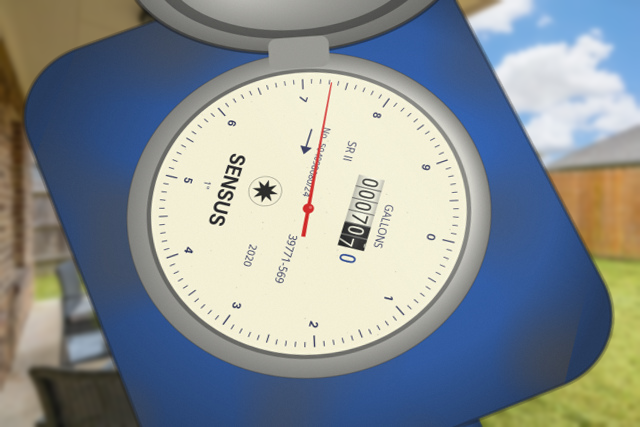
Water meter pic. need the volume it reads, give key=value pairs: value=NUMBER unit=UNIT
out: value=7067.3 unit=gal
